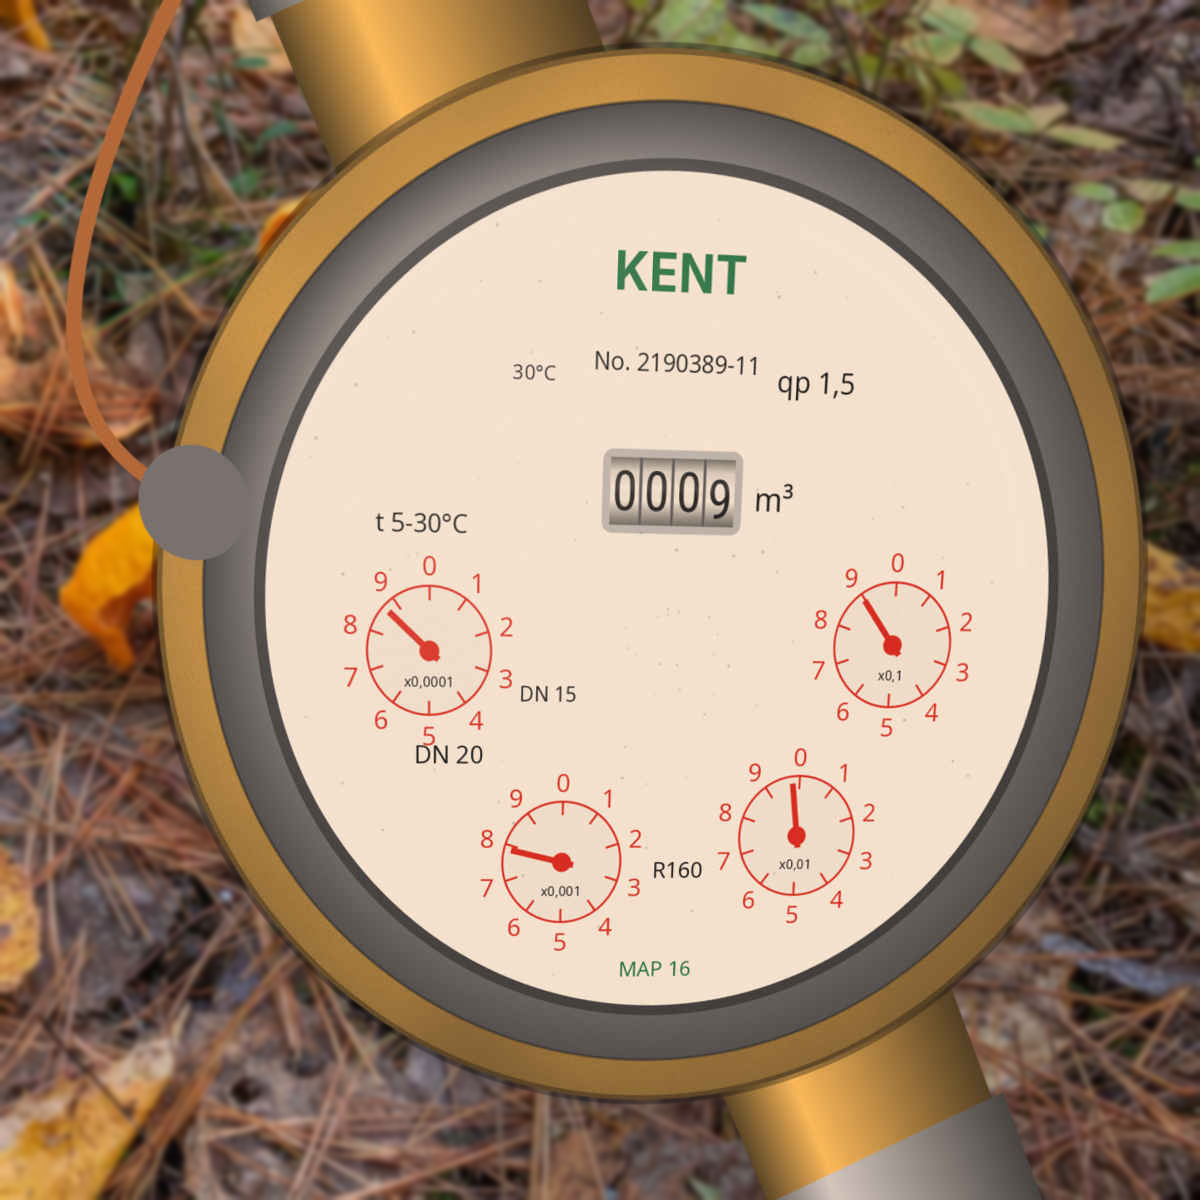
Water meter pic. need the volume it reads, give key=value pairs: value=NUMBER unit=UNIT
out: value=8.8978 unit=m³
